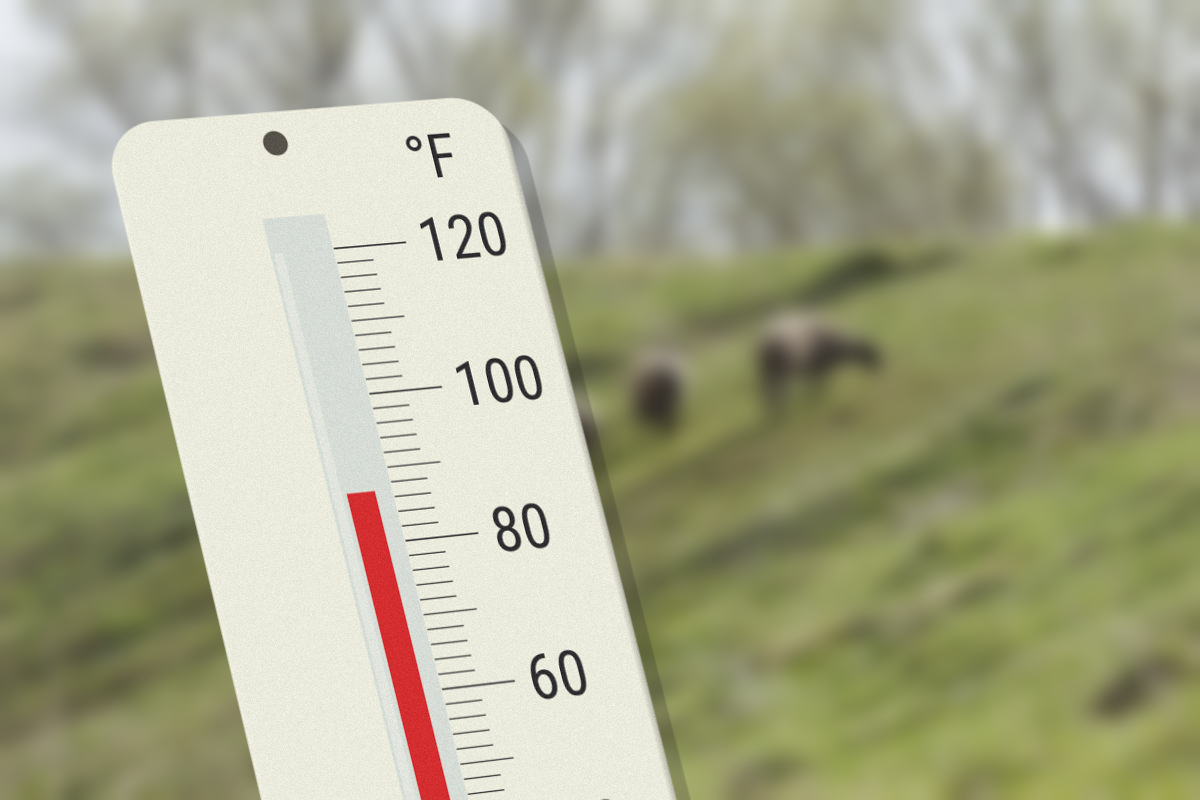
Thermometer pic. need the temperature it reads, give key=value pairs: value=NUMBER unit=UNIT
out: value=87 unit=°F
